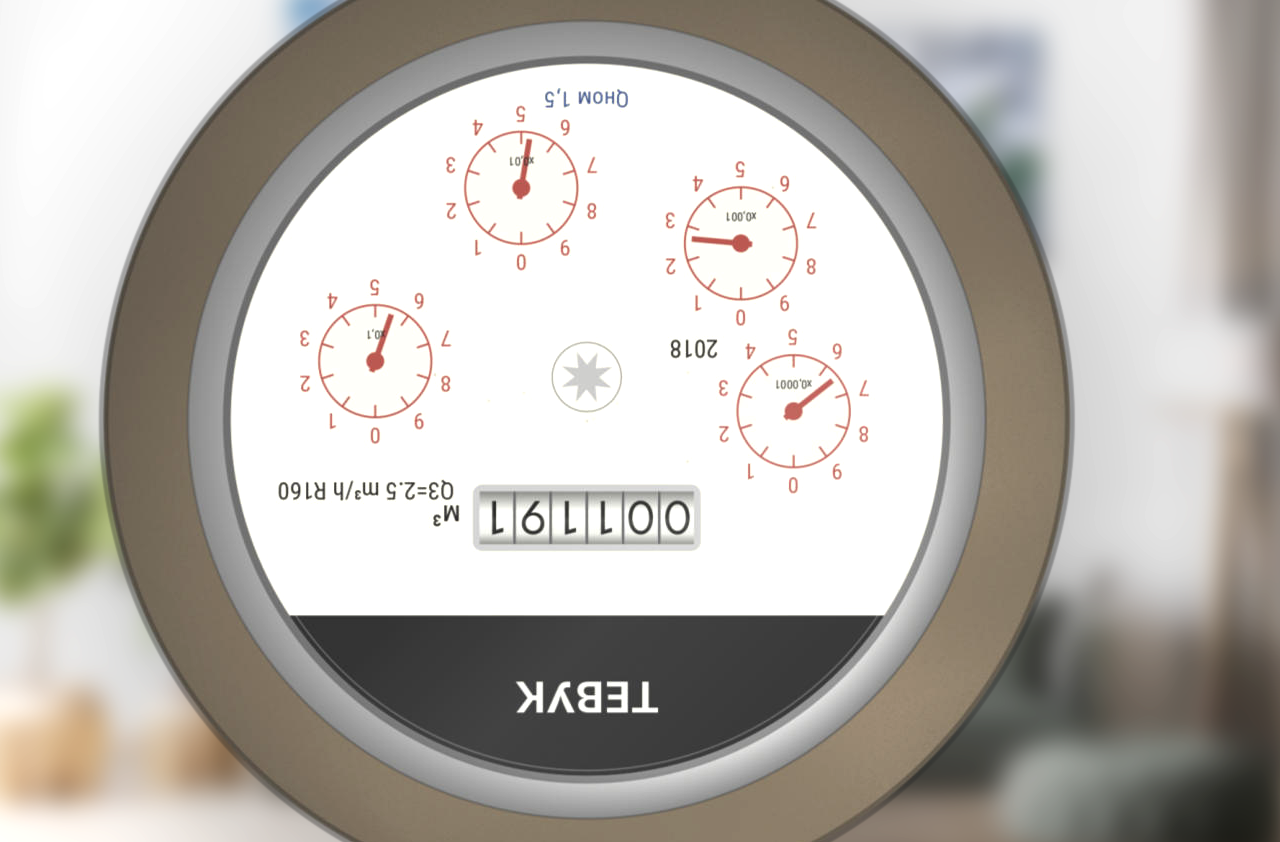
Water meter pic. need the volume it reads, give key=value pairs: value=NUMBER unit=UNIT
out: value=1191.5526 unit=m³
